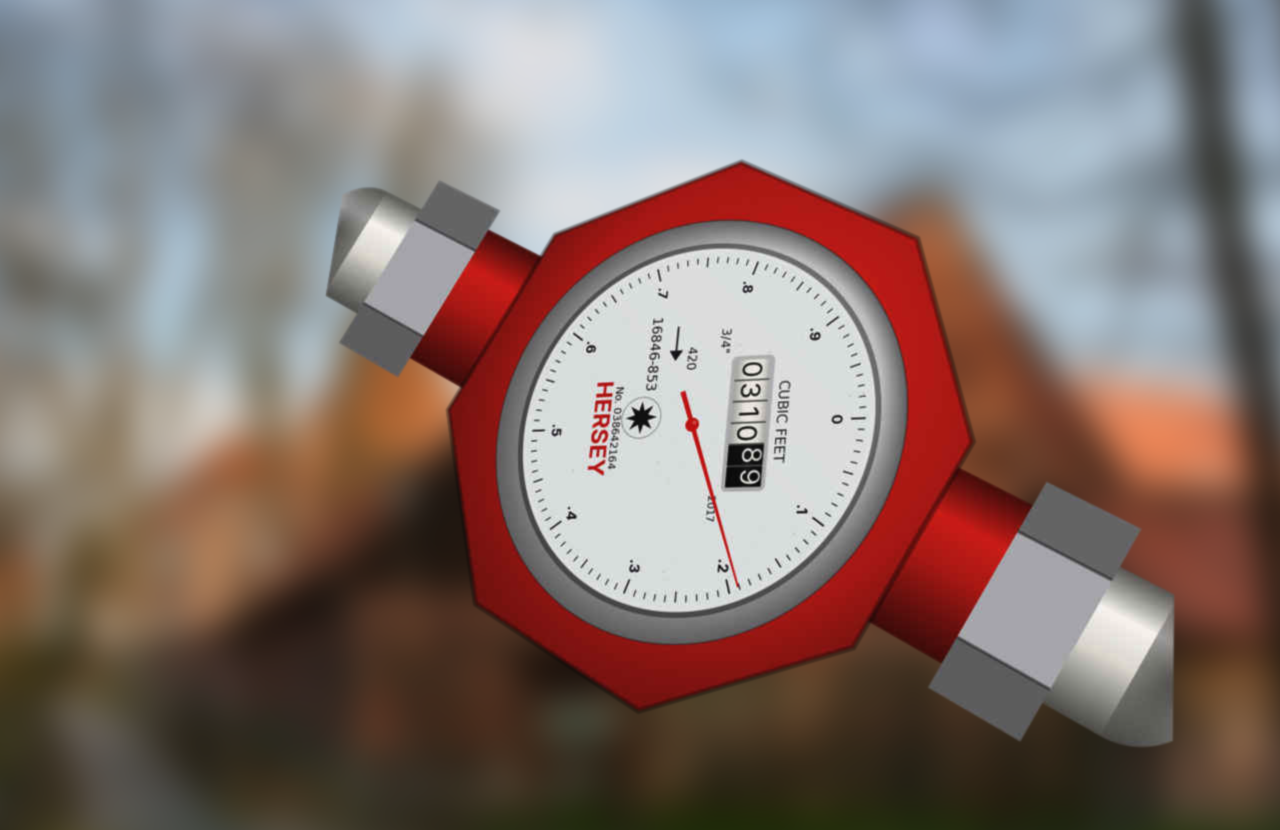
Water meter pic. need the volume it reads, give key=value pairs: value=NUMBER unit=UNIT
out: value=31089.19 unit=ft³
